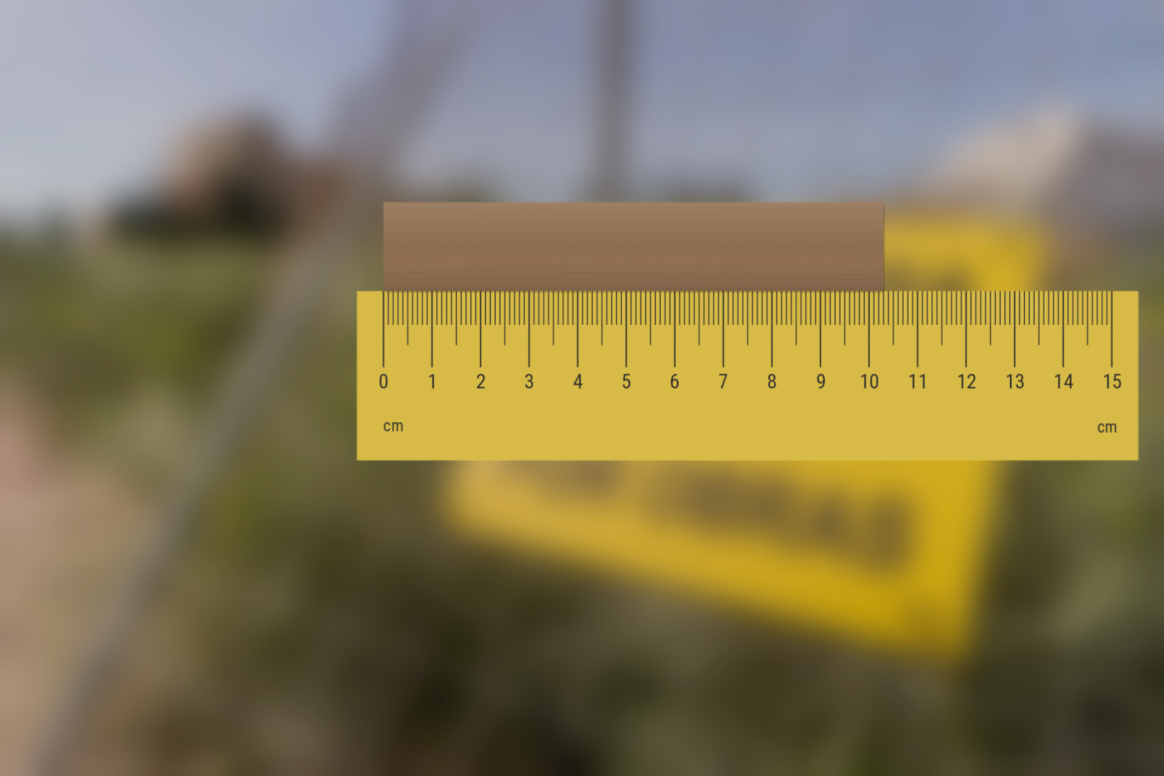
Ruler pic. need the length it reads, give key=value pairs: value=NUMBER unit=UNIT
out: value=10.3 unit=cm
